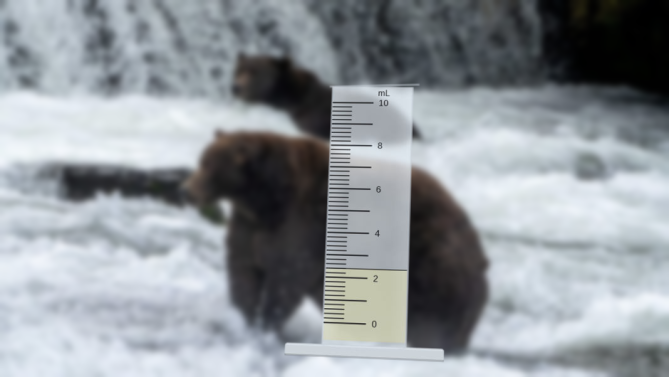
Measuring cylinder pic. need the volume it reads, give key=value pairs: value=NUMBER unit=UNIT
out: value=2.4 unit=mL
